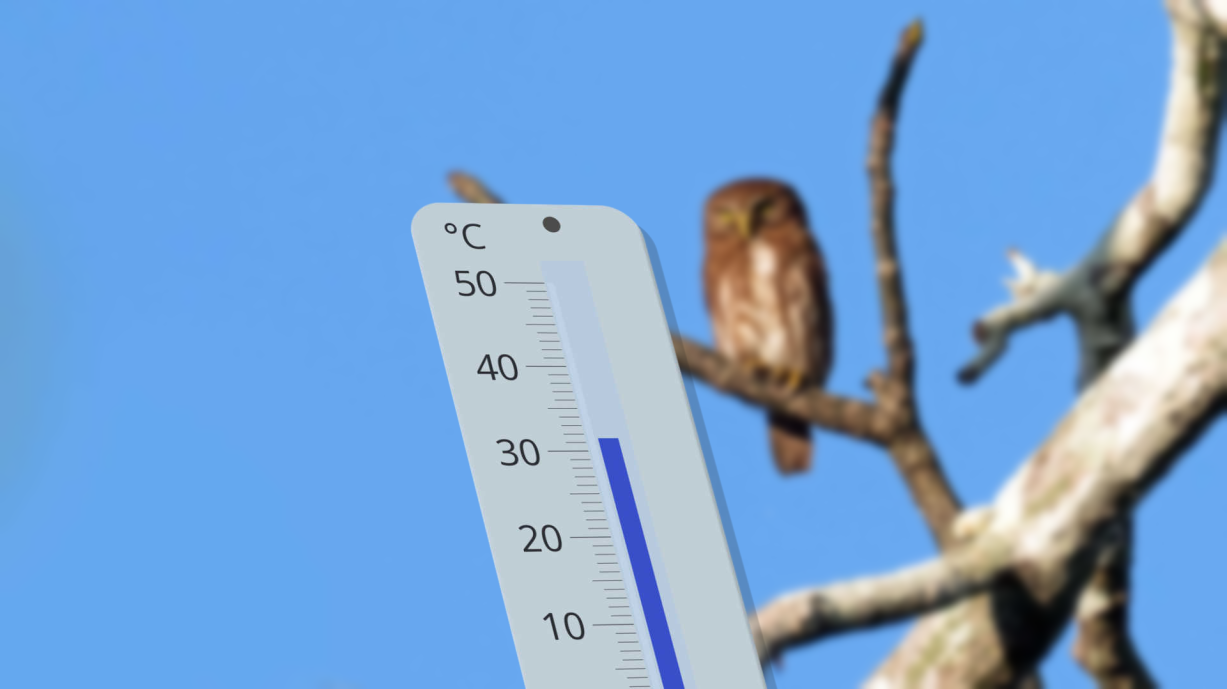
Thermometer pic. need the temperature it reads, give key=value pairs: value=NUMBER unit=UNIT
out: value=31.5 unit=°C
